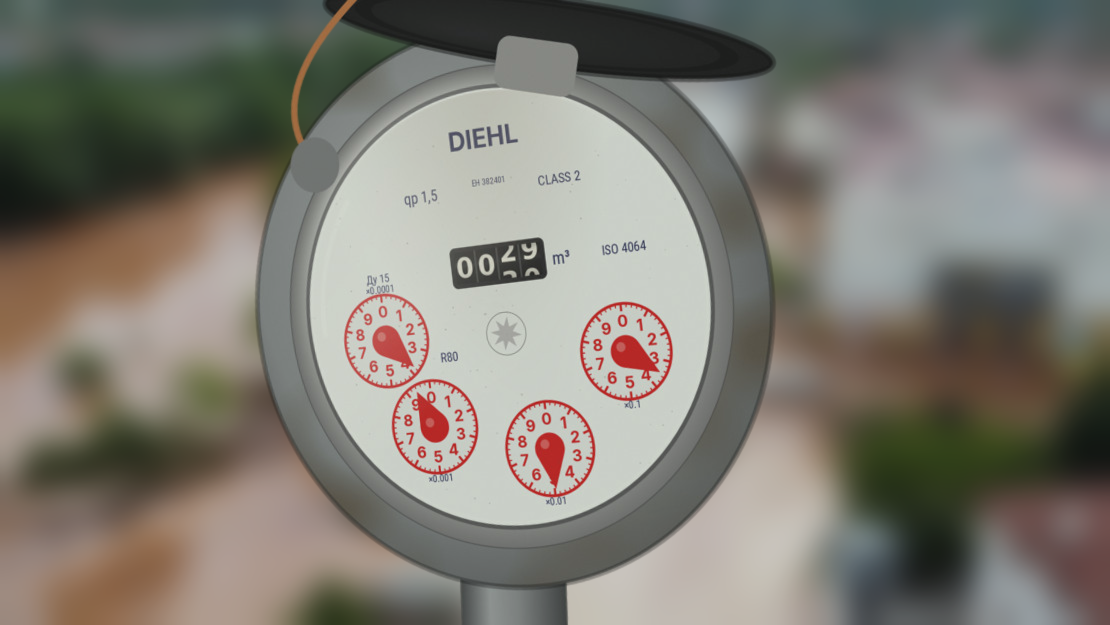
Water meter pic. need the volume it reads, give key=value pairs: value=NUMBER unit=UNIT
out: value=29.3493 unit=m³
